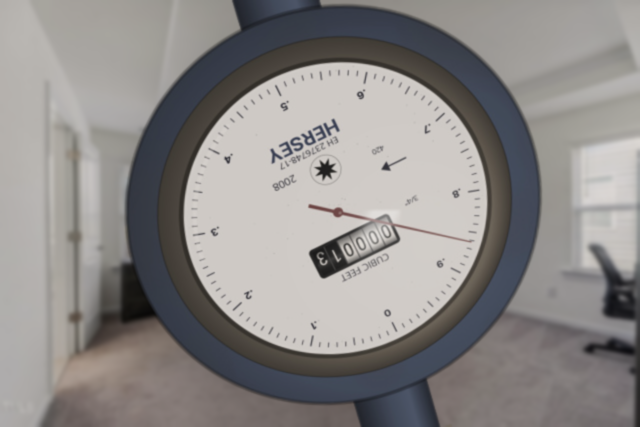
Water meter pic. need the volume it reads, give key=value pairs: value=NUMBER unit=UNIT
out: value=12.86 unit=ft³
